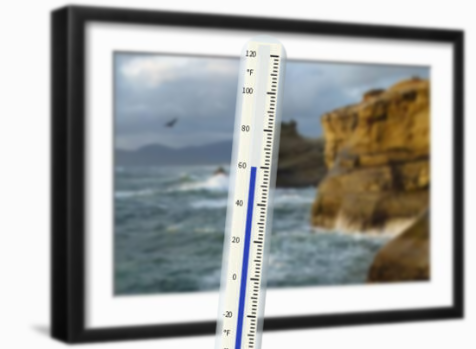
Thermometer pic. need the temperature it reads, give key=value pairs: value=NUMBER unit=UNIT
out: value=60 unit=°F
